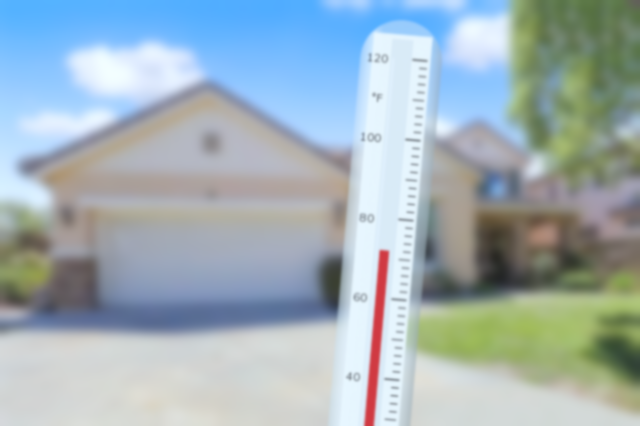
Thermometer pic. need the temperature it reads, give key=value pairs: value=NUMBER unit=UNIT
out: value=72 unit=°F
